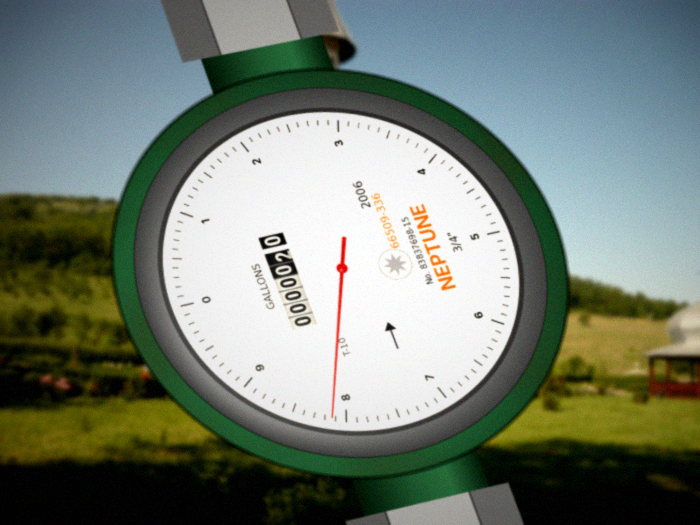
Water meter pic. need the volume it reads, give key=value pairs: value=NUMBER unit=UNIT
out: value=18.1 unit=gal
